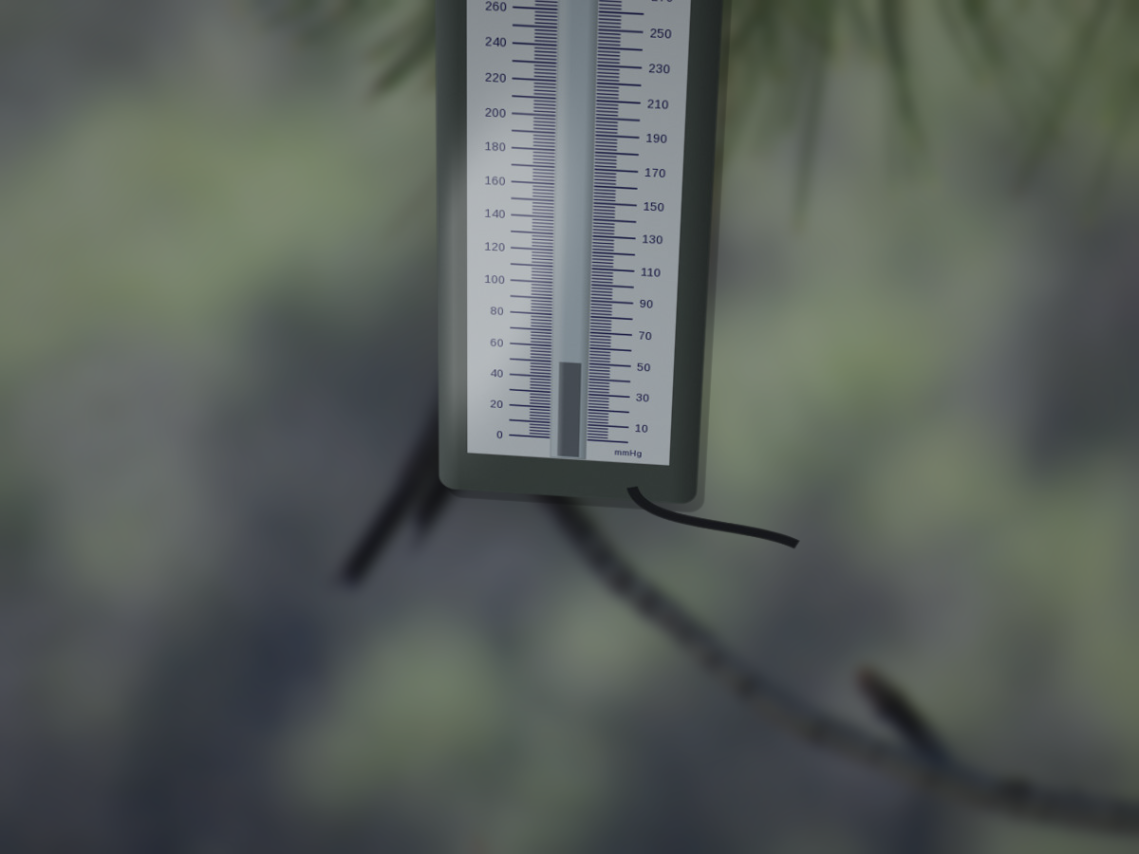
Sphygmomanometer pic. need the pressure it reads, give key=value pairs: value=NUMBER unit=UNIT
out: value=50 unit=mmHg
